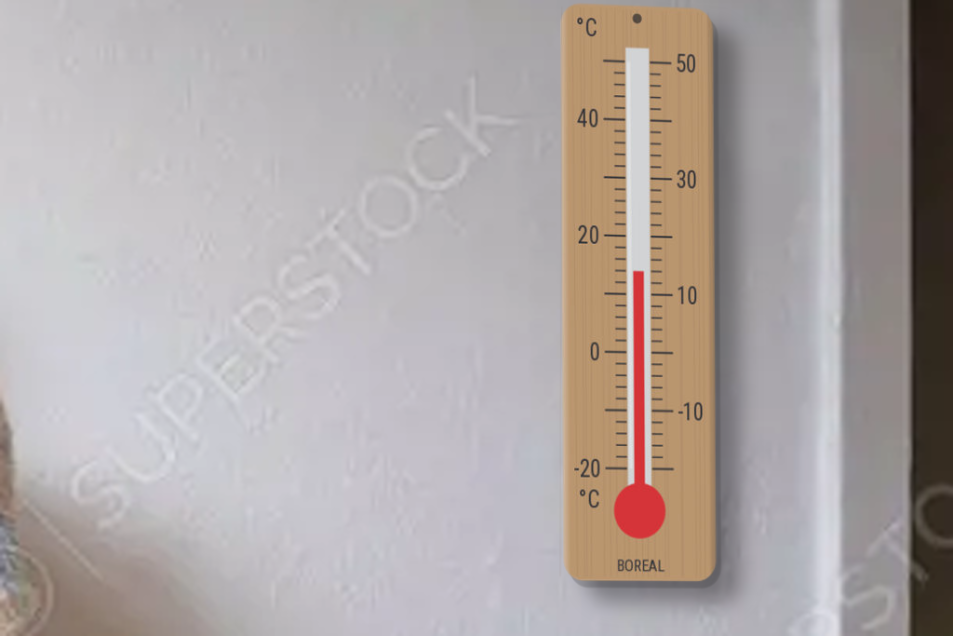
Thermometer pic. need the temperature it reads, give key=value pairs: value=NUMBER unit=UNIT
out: value=14 unit=°C
